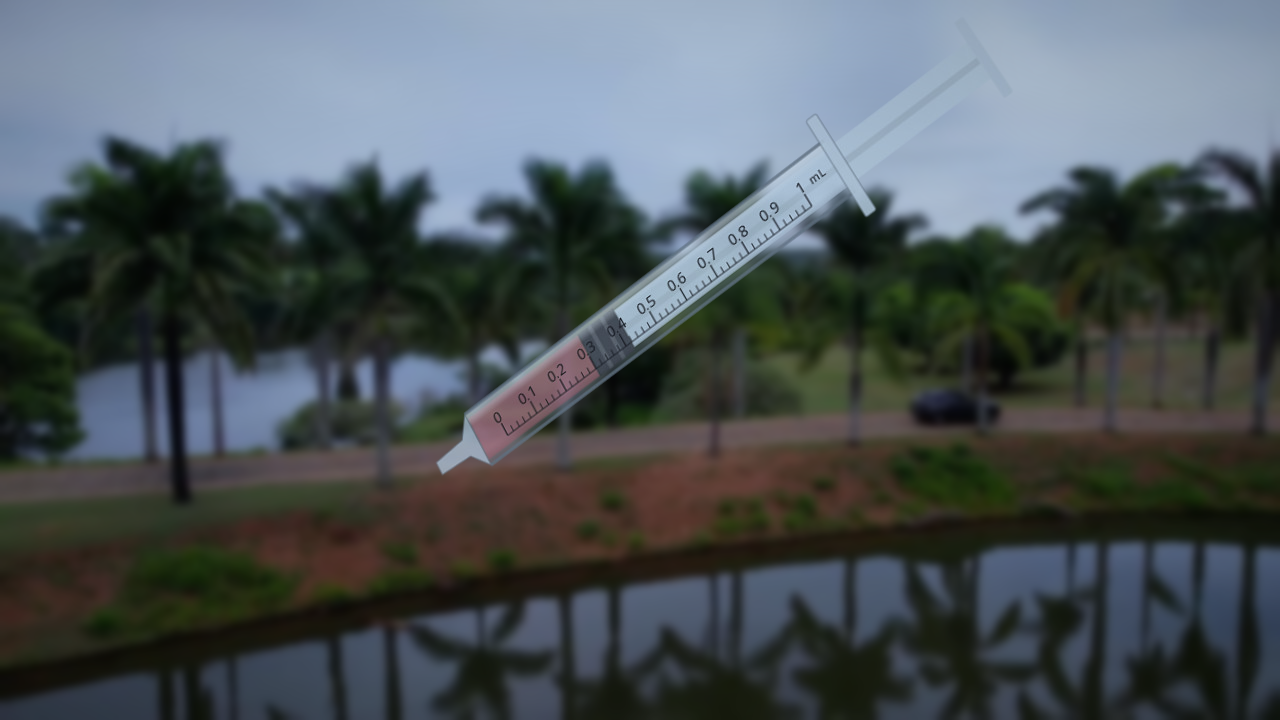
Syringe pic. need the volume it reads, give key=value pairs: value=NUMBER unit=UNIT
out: value=0.3 unit=mL
